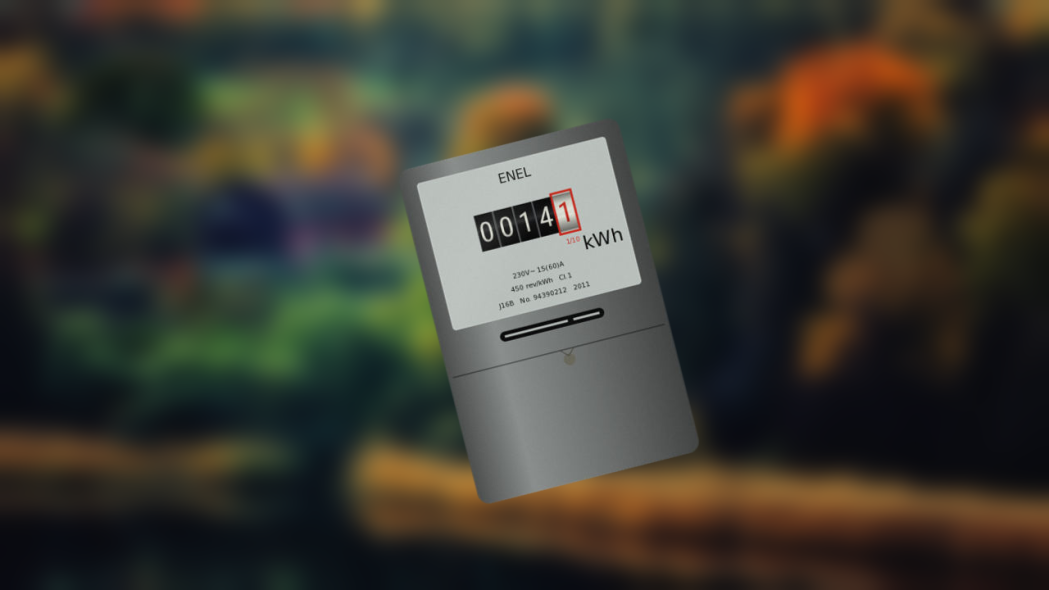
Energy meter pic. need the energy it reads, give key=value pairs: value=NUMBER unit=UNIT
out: value=14.1 unit=kWh
